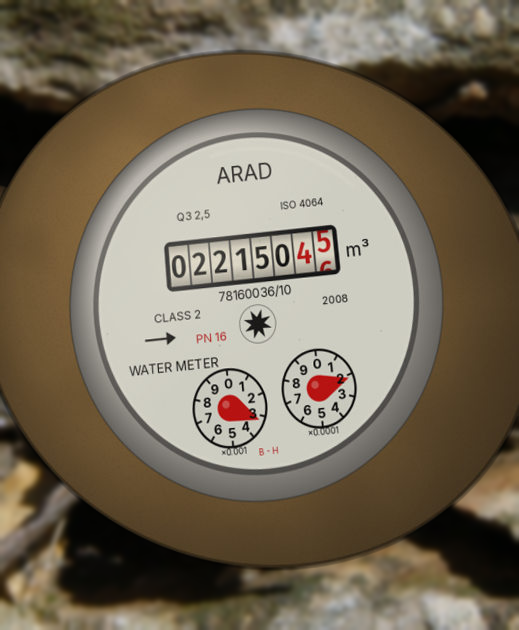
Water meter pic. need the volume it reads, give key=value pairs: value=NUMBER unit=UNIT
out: value=22150.4532 unit=m³
